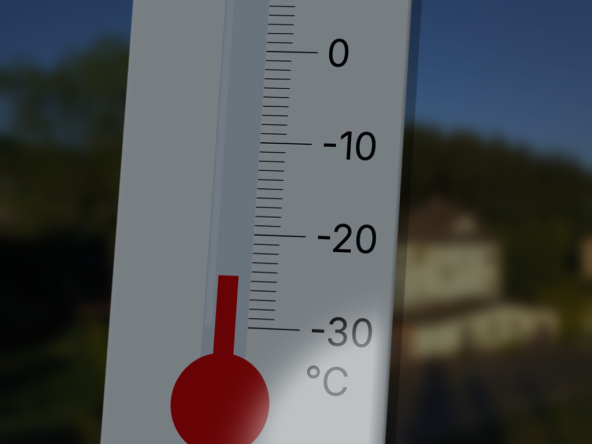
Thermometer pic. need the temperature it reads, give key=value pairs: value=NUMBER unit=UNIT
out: value=-24.5 unit=°C
